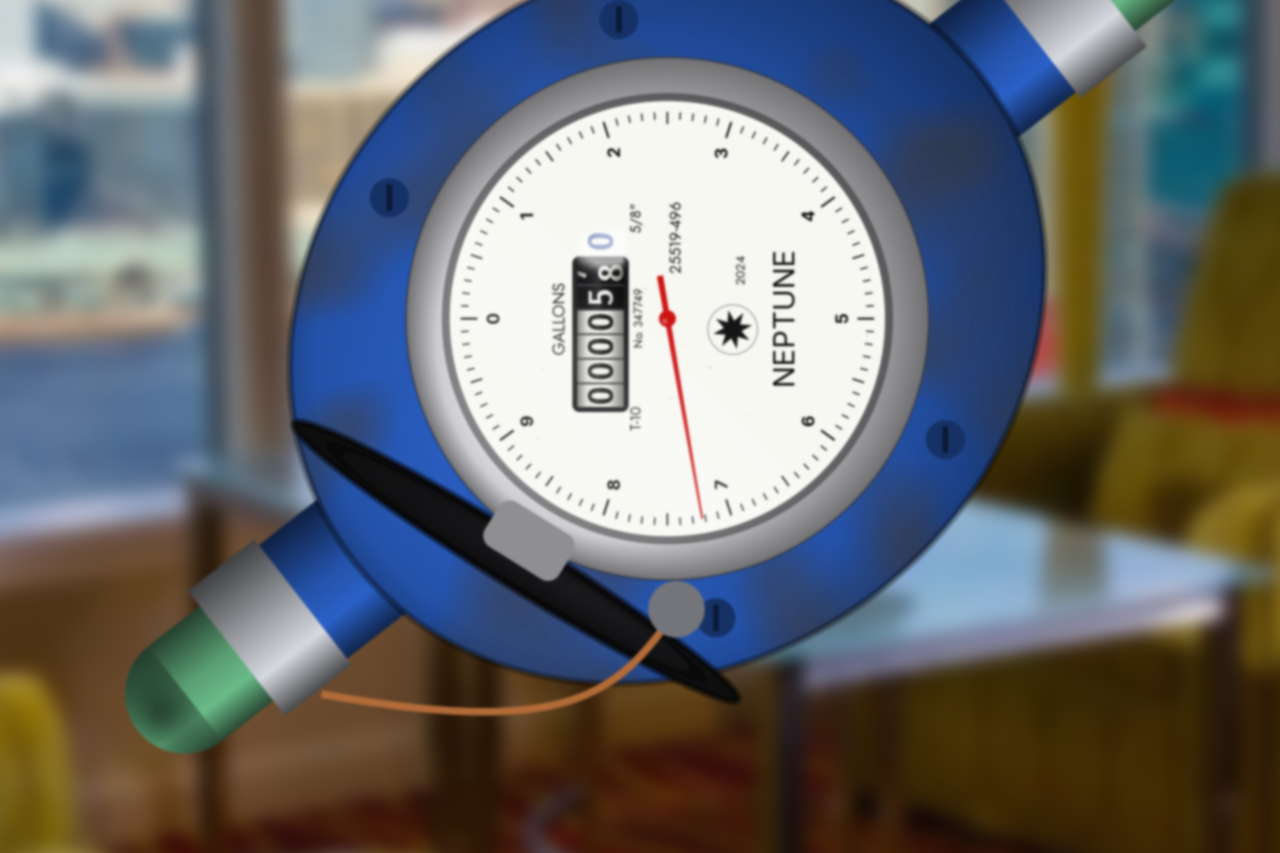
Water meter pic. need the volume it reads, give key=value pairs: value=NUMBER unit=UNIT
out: value=577.2 unit=gal
